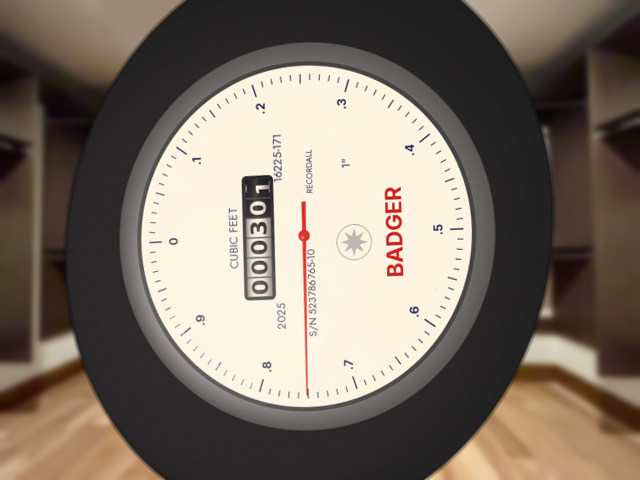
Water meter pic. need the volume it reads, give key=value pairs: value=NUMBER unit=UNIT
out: value=300.75 unit=ft³
